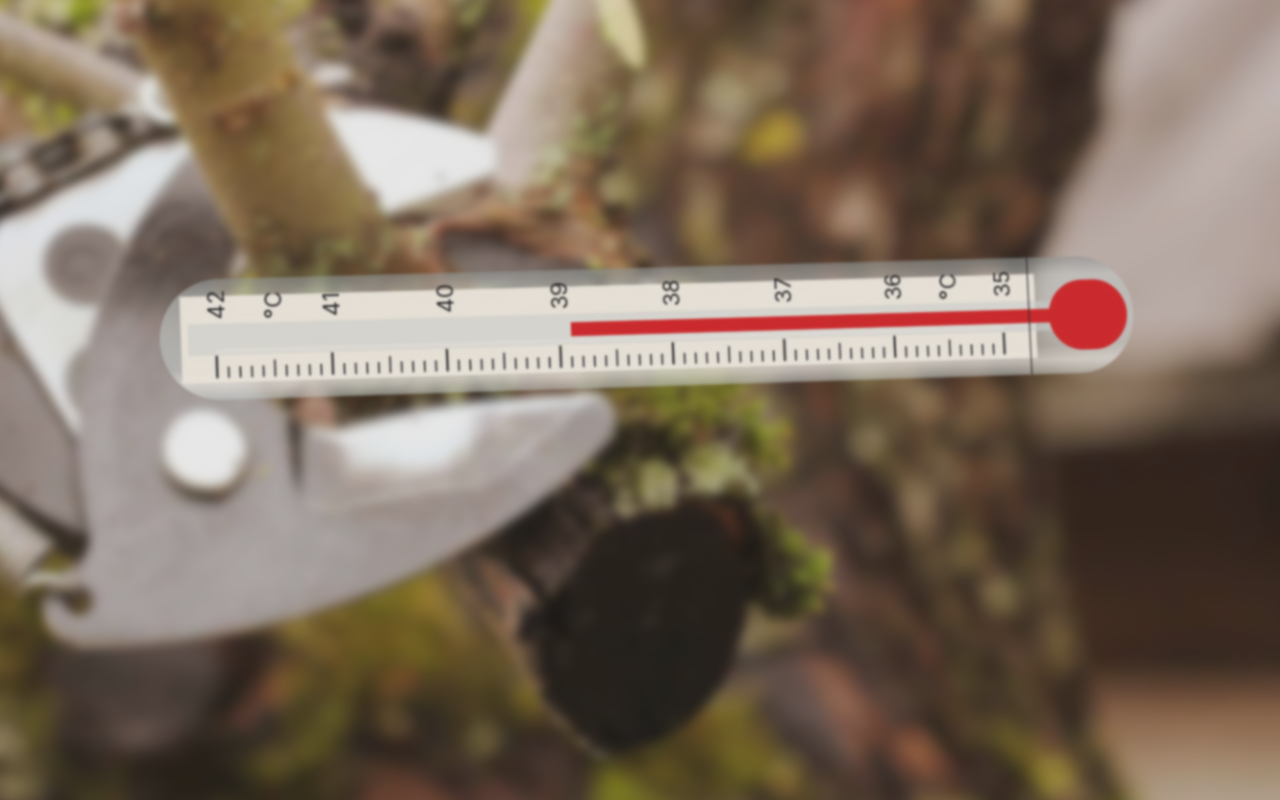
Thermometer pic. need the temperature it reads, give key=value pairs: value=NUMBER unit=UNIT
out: value=38.9 unit=°C
